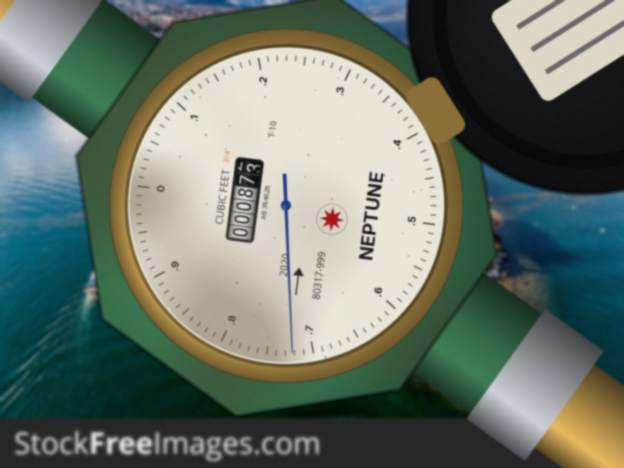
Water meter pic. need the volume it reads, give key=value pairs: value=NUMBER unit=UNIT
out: value=872.72 unit=ft³
